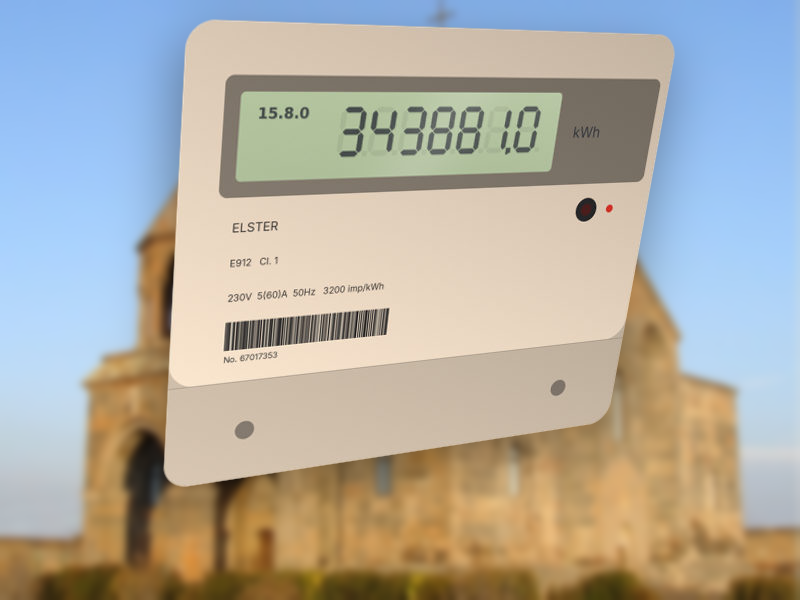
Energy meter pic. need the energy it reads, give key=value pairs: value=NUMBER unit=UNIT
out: value=343881.0 unit=kWh
